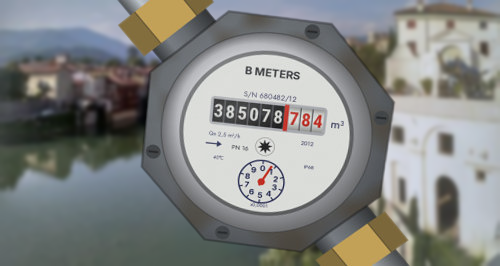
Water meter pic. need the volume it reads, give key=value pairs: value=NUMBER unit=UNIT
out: value=385078.7840 unit=m³
